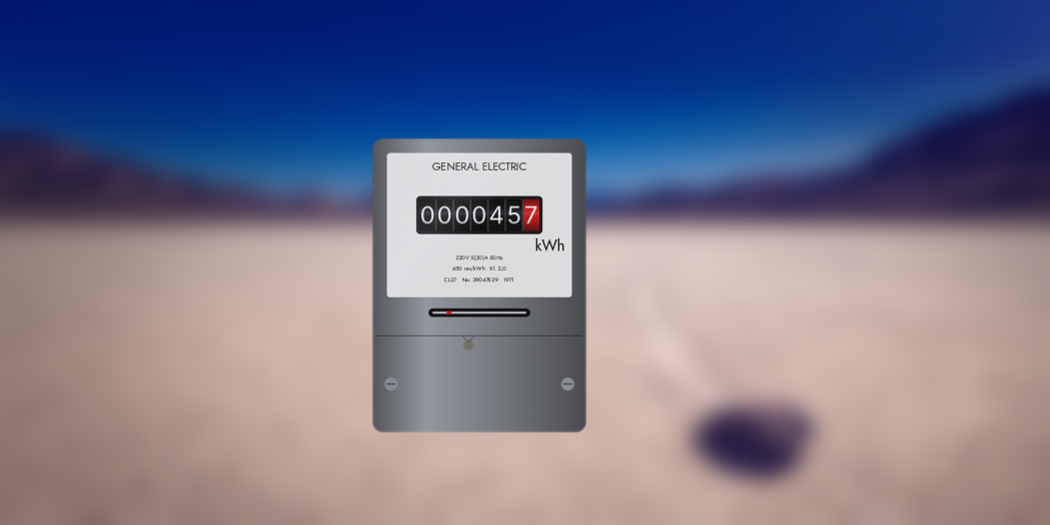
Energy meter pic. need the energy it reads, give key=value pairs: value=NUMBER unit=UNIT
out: value=45.7 unit=kWh
